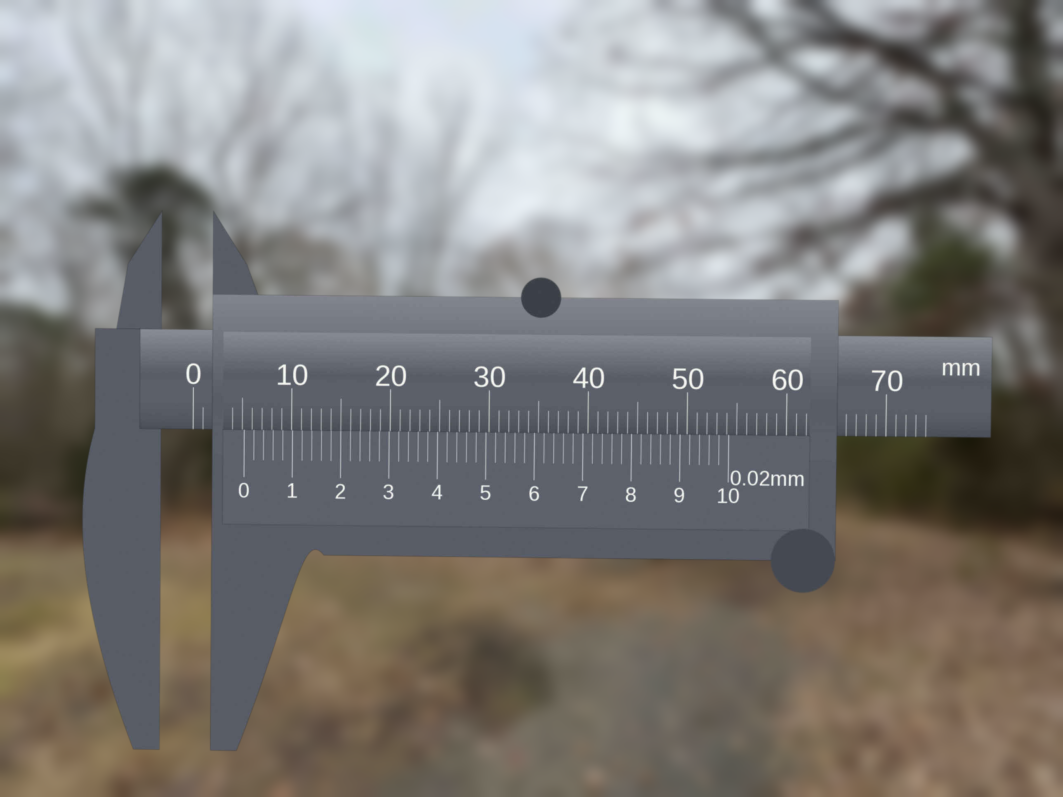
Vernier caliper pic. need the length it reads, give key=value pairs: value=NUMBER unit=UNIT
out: value=5.2 unit=mm
